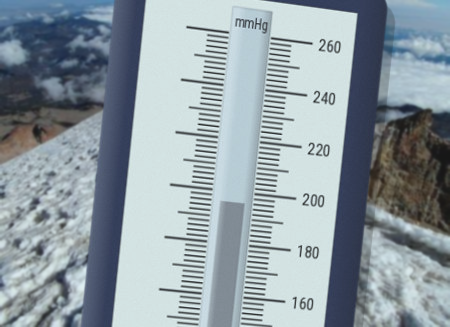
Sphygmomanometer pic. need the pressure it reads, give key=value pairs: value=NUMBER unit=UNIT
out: value=196 unit=mmHg
